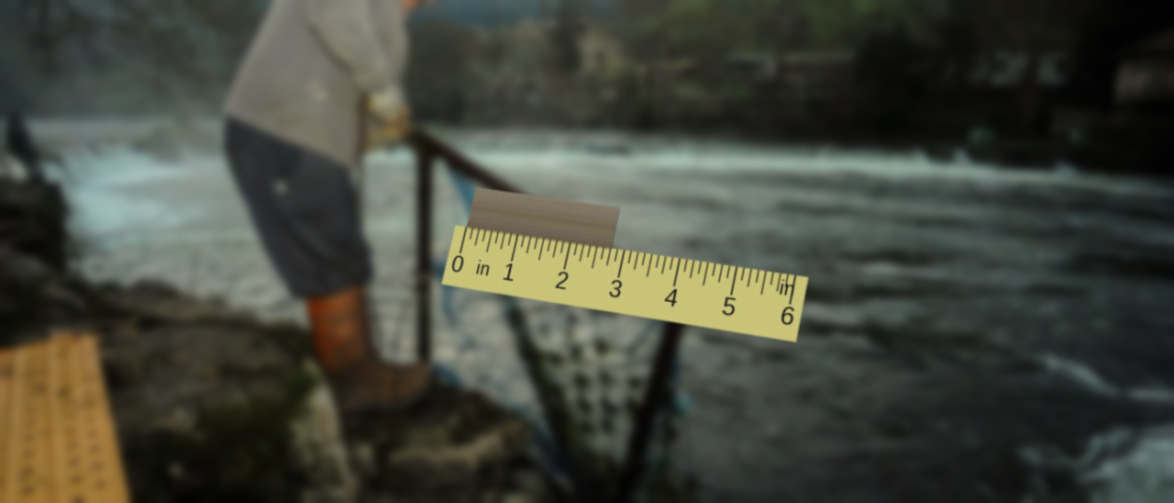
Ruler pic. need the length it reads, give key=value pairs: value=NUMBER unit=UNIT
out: value=2.75 unit=in
